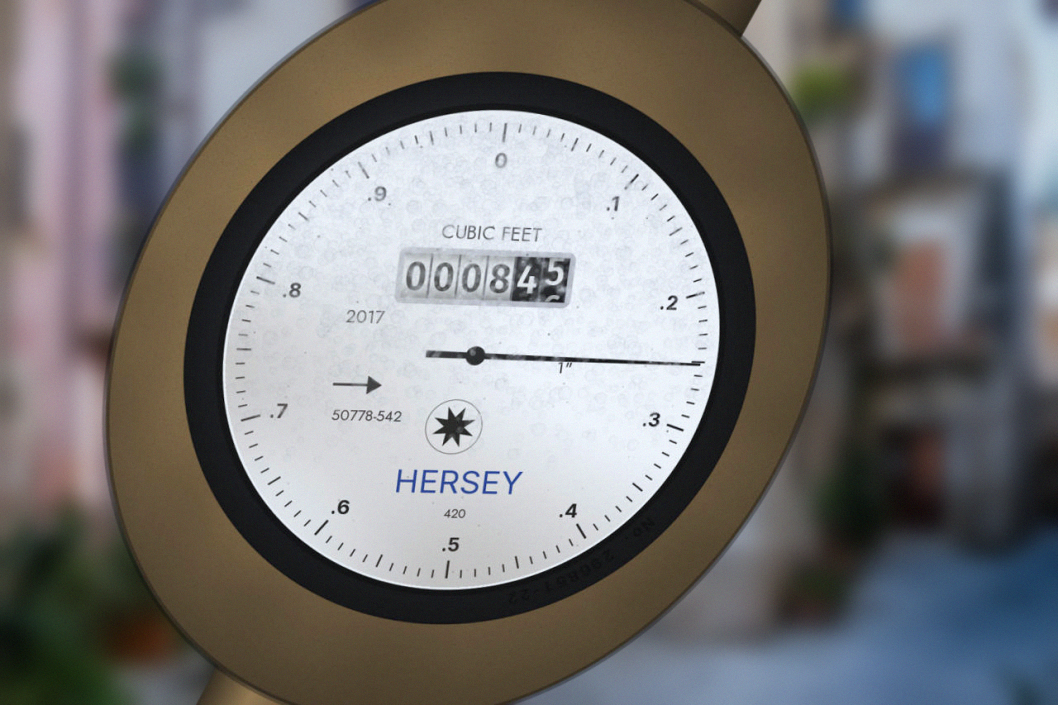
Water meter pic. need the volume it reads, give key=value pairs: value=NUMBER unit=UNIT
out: value=845.25 unit=ft³
